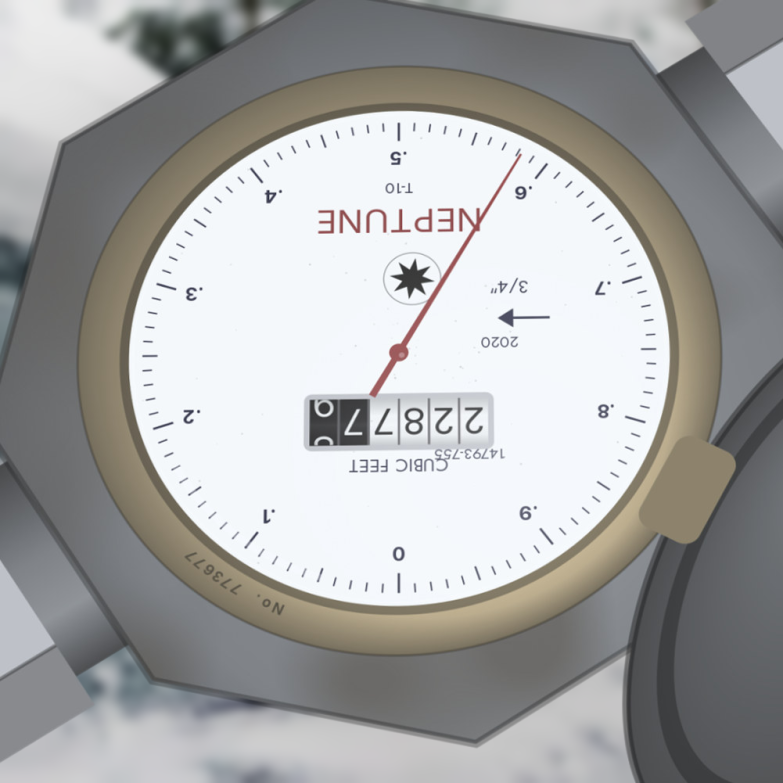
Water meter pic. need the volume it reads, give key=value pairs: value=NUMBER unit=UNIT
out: value=228778.58 unit=ft³
